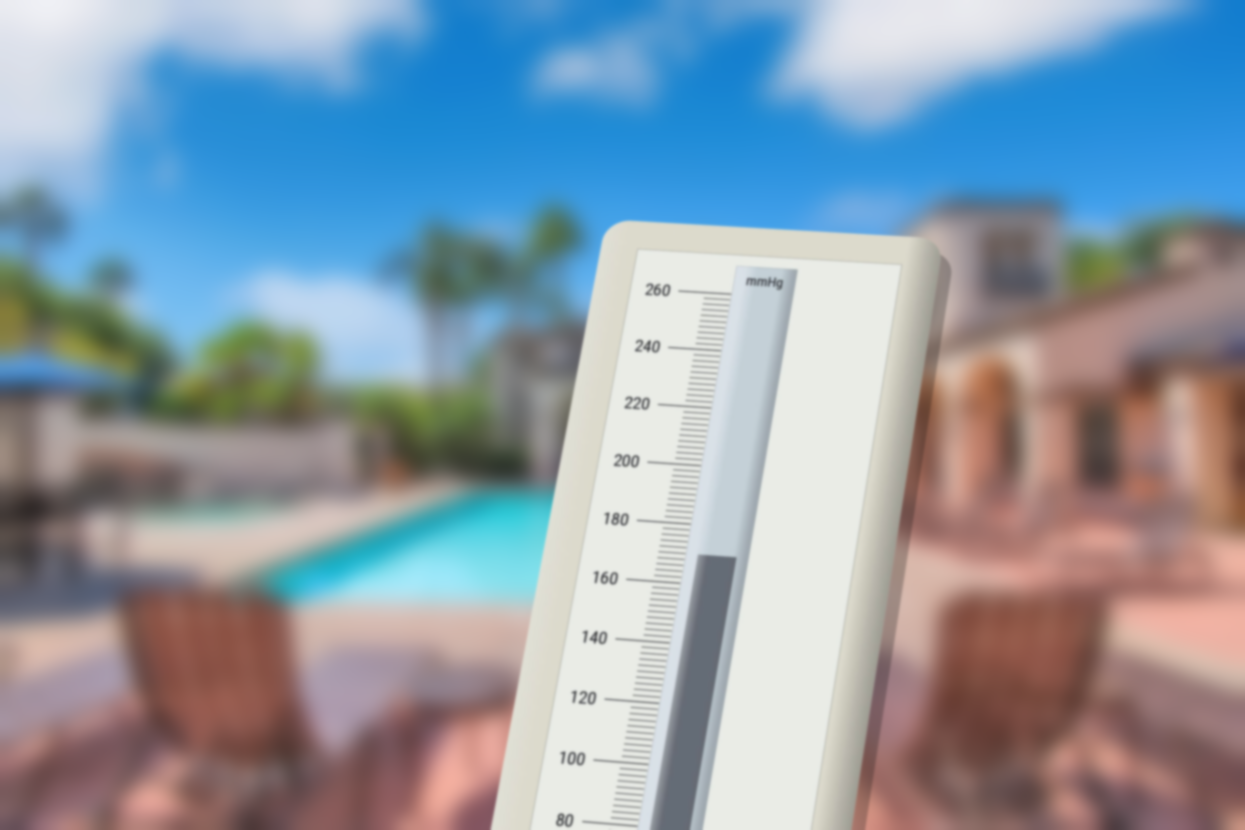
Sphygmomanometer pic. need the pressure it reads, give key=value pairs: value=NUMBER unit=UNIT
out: value=170 unit=mmHg
